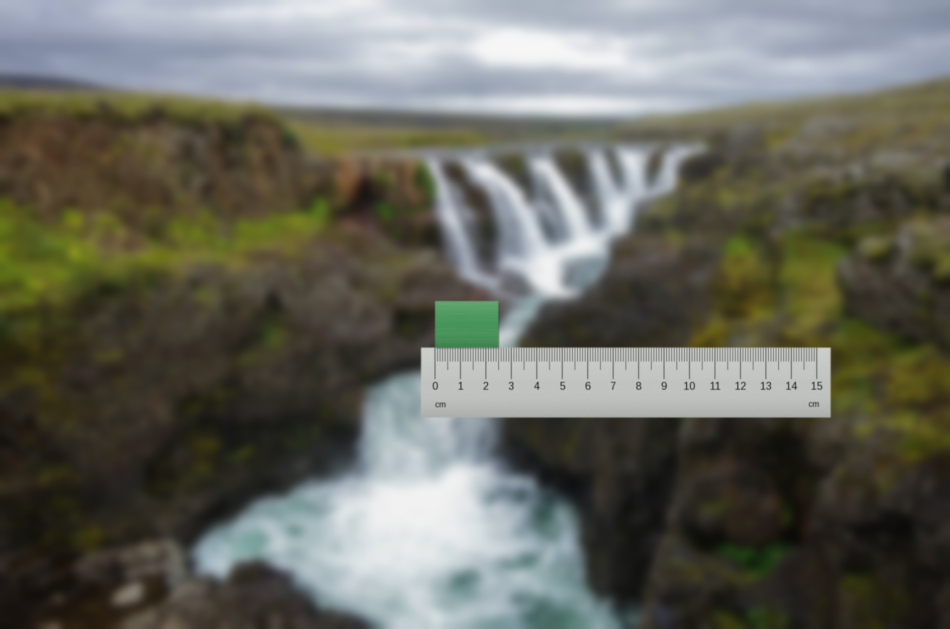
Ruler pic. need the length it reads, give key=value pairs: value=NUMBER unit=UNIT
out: value=2.5 unit=cm
